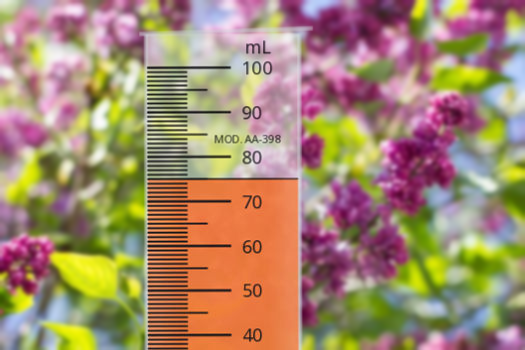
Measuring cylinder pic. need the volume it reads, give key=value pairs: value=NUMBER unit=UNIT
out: value=75 unit=mL
